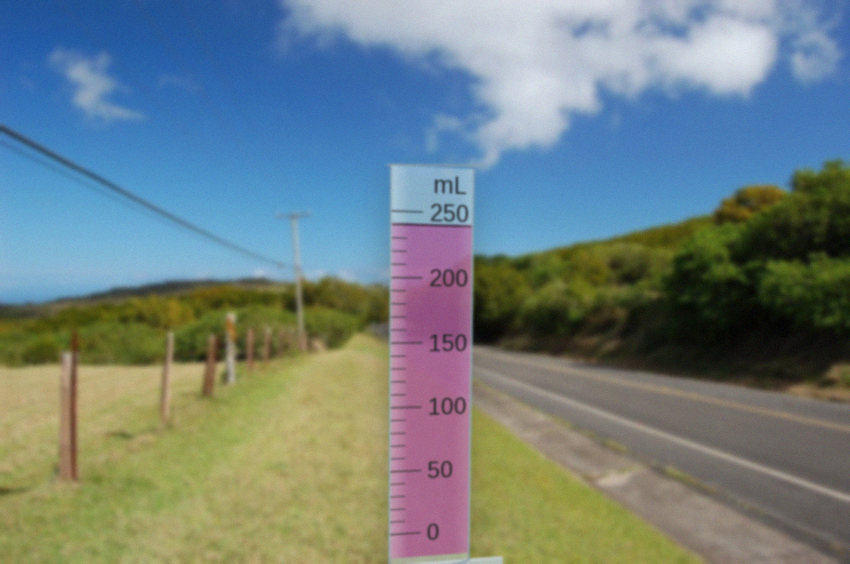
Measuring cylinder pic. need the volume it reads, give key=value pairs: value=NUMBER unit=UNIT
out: value=240 unit=mL
